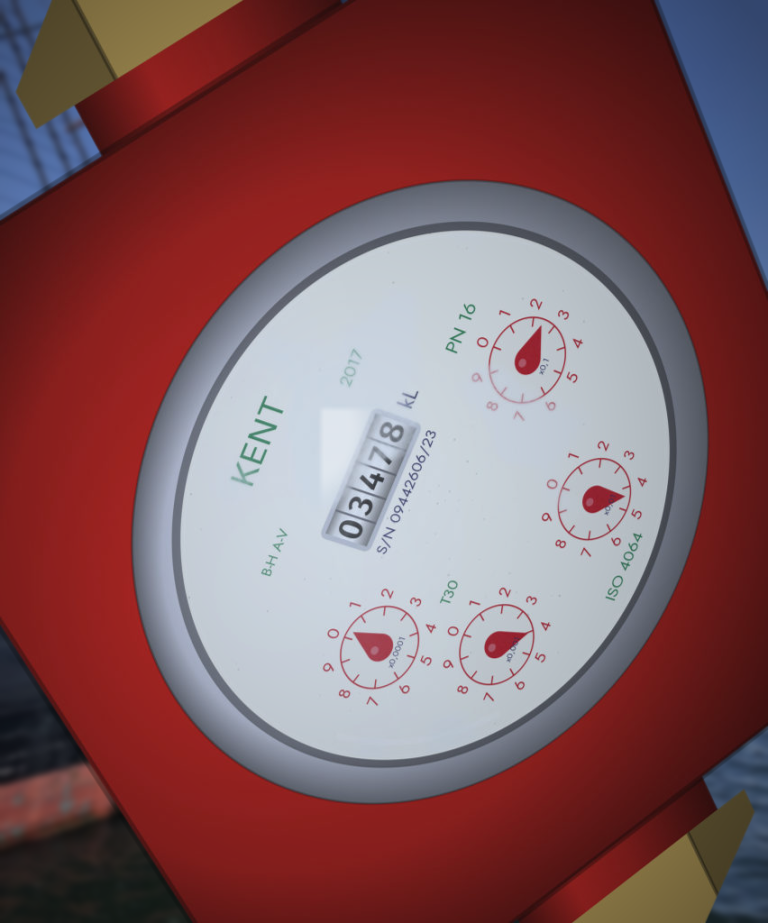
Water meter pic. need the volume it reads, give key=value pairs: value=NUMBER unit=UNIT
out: value=3478.2440 unit=kL
